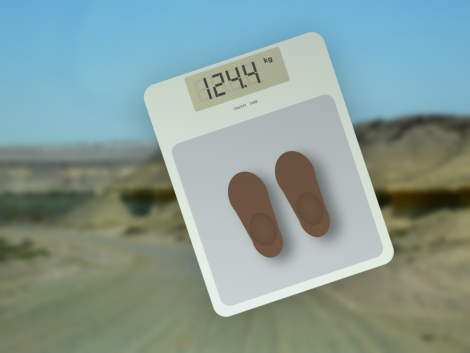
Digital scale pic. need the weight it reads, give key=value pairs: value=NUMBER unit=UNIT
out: value=124.4 unit=kg
